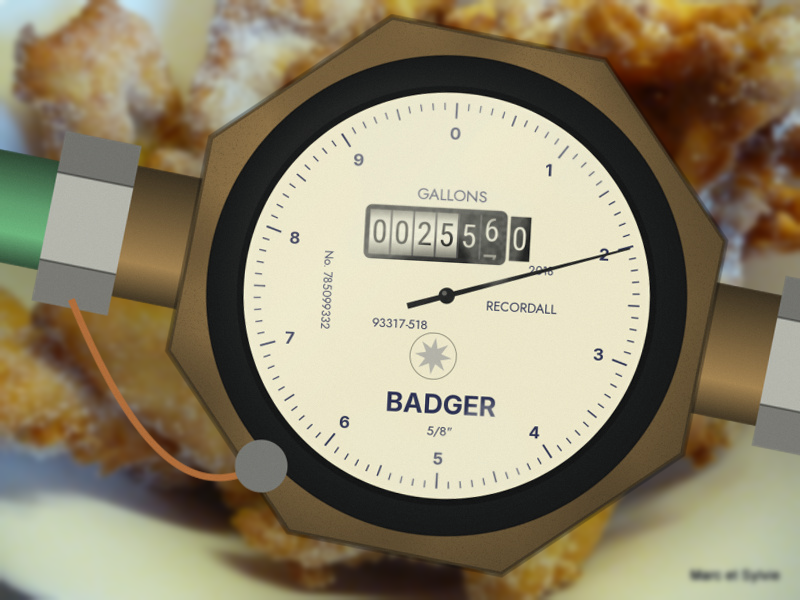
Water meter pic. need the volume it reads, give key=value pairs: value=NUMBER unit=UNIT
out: value=25562.0 unit=gal
